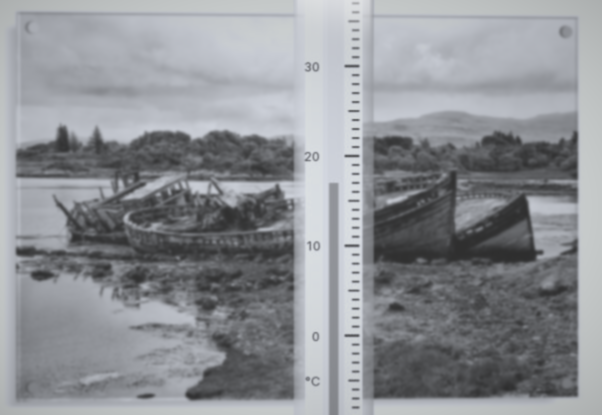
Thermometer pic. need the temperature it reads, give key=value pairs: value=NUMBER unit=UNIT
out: value=17 unit=°C
